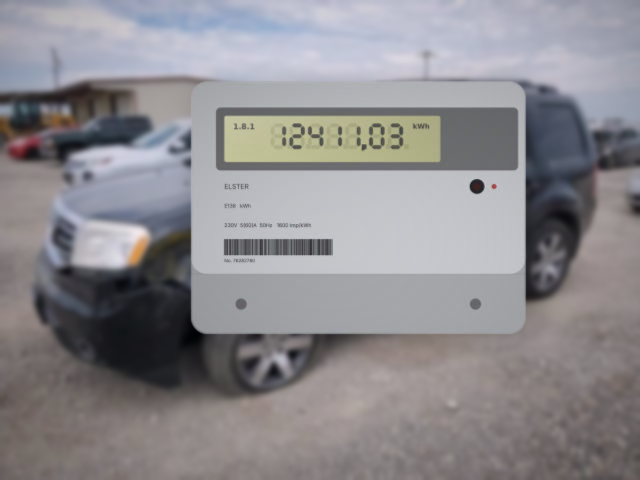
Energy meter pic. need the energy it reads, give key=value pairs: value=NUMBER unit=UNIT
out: value=12411.03 unit=kWh
